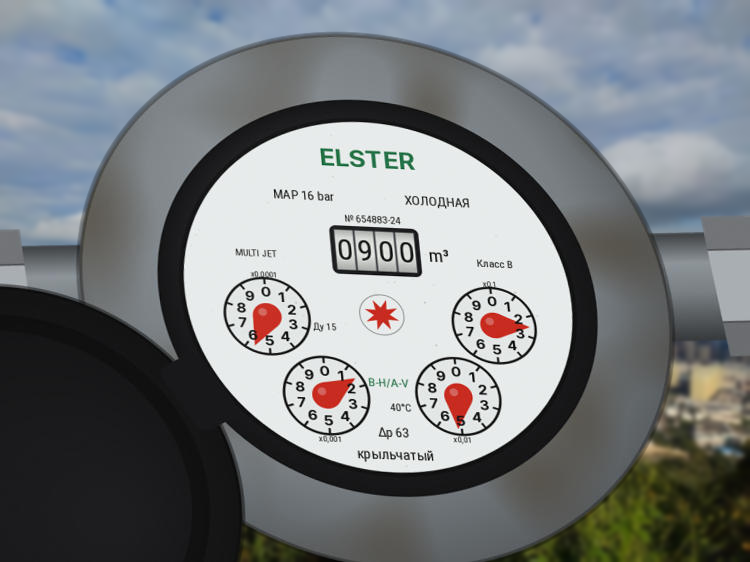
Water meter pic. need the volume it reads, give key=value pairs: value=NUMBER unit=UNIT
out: value=900.2515 unit=m³
